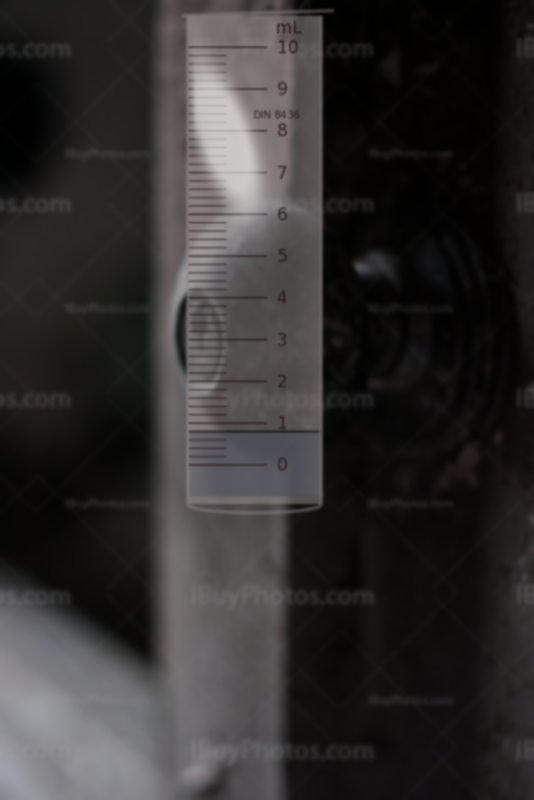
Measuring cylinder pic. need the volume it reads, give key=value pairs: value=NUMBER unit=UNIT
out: value=0.8 unit=mL
